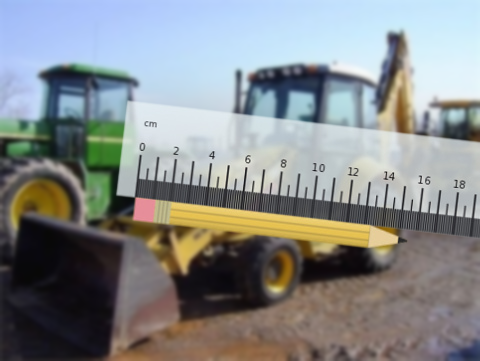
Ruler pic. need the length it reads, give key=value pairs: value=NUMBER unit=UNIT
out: value=15.5 unit=cm
